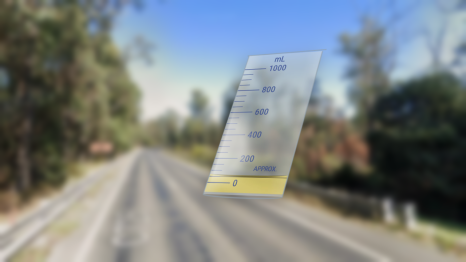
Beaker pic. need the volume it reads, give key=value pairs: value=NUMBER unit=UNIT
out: value=50 unit=mL
